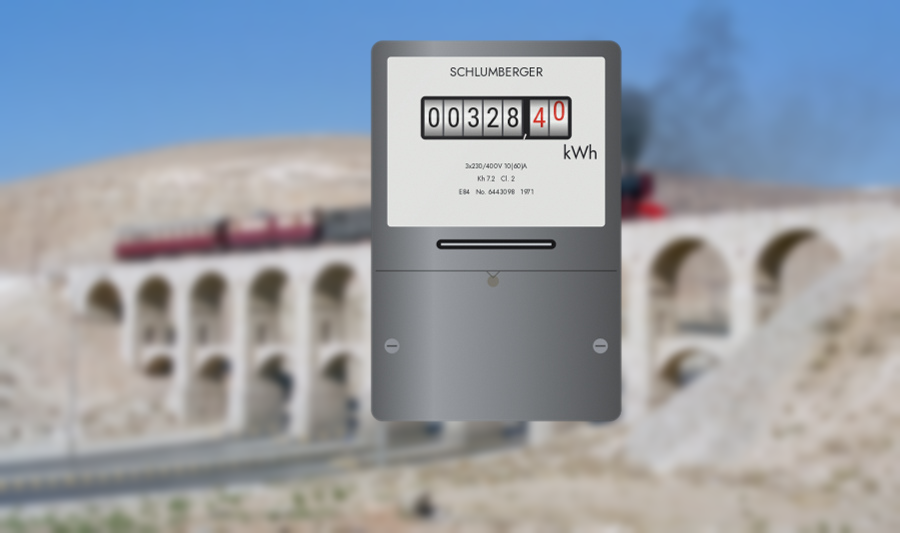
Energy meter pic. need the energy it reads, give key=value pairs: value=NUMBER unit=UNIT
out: value=328.40 unit=kWh
